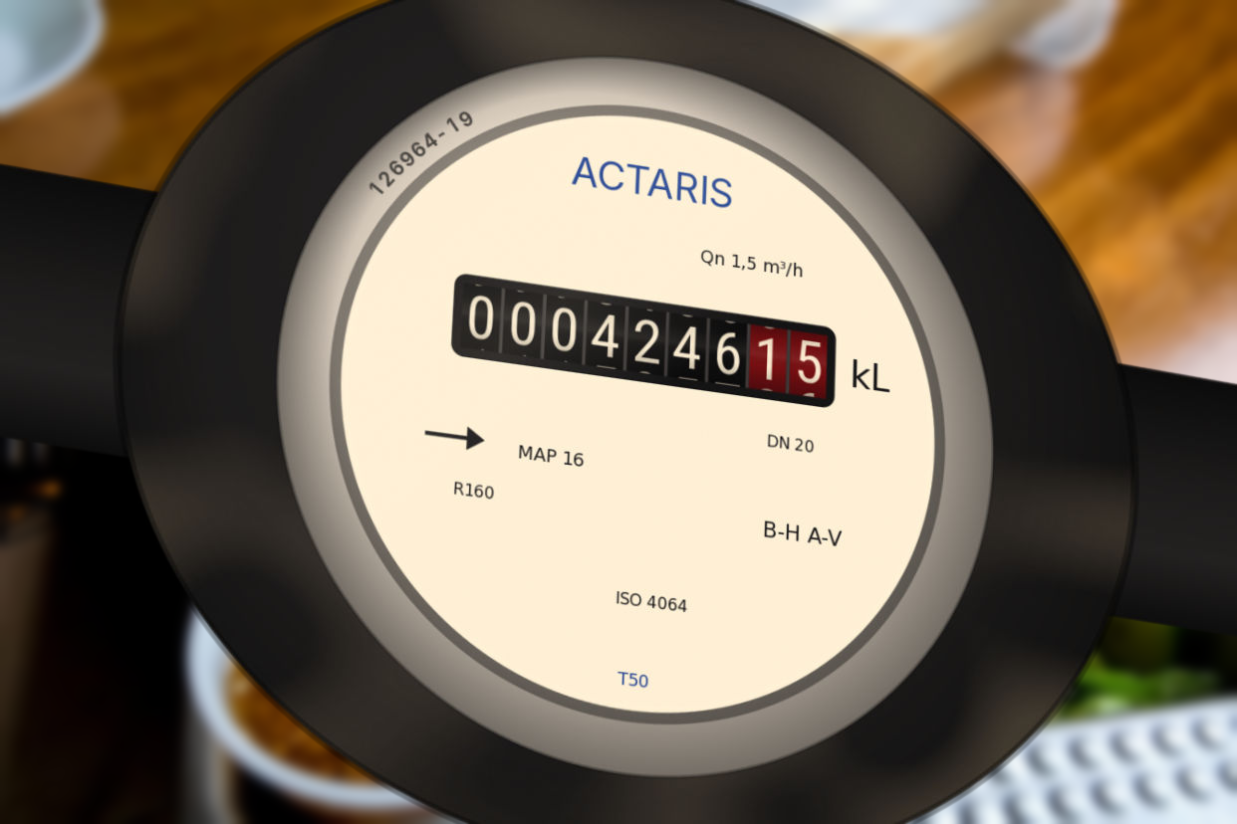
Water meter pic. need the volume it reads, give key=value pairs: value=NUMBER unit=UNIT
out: value=4246.15 unit=kL
